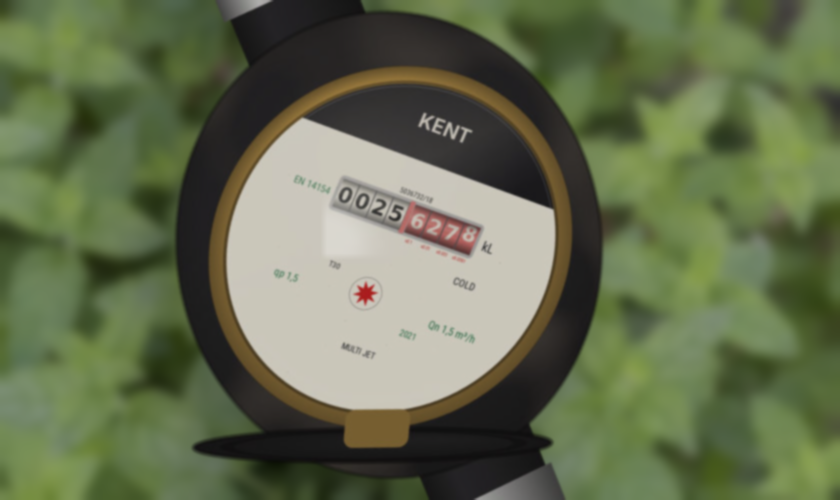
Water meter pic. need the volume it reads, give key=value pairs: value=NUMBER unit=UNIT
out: value=25.6278 unit=kL
